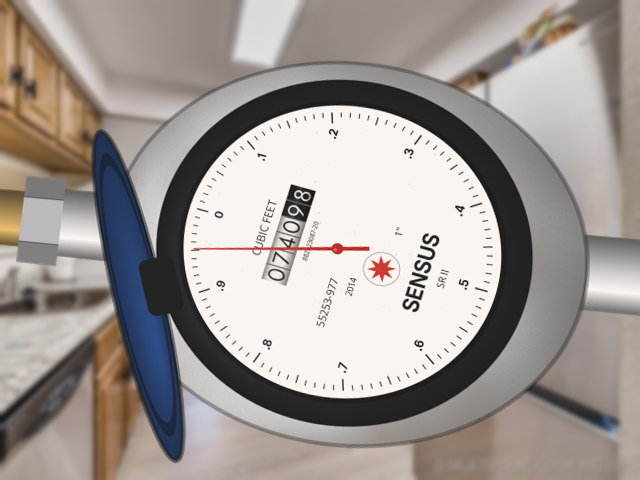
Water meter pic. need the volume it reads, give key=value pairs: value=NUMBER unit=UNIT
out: value=74097.95 unit=ft³
